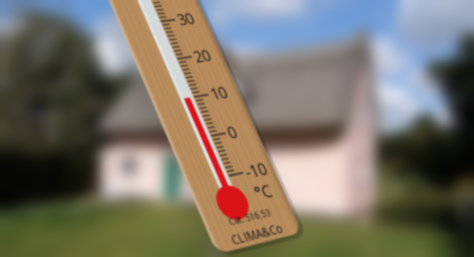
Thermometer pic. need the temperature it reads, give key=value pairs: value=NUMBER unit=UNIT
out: value=10 unit=°C
